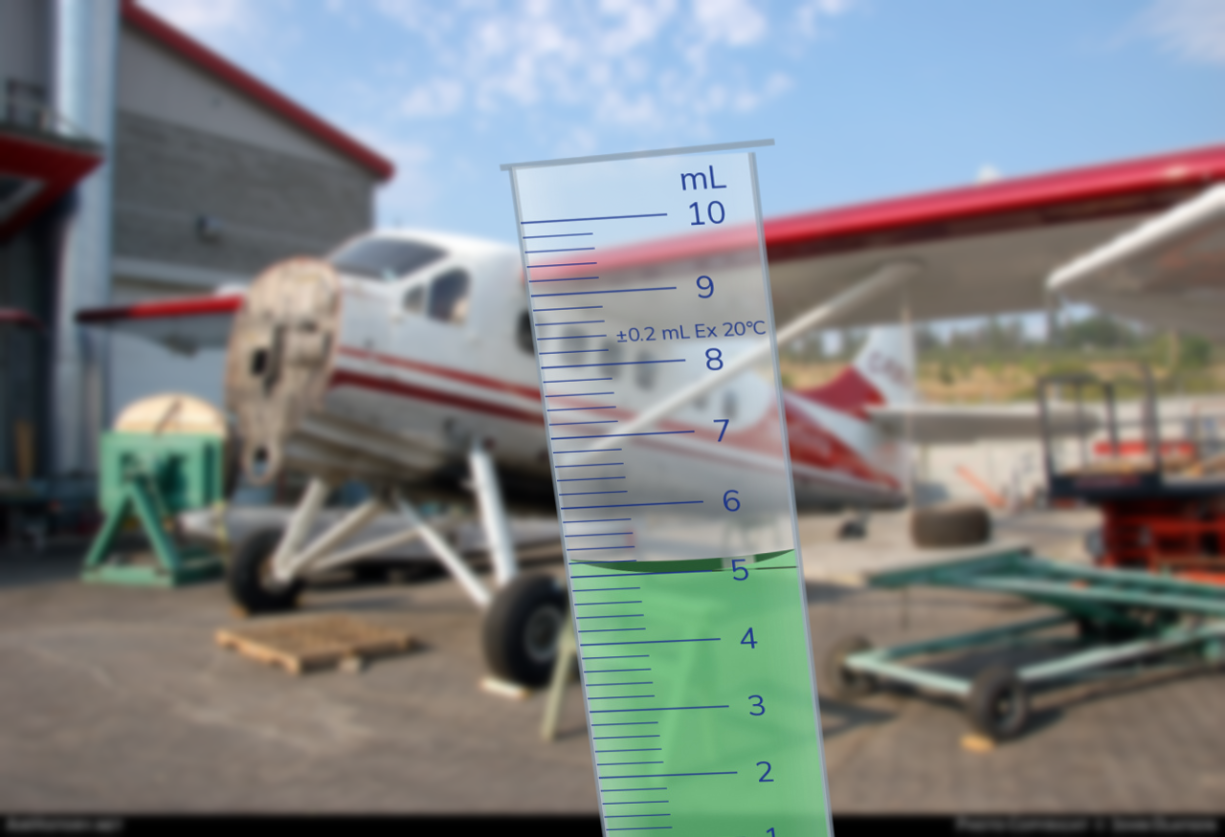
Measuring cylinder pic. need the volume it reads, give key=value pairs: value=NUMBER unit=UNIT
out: value=5 unit=mL
